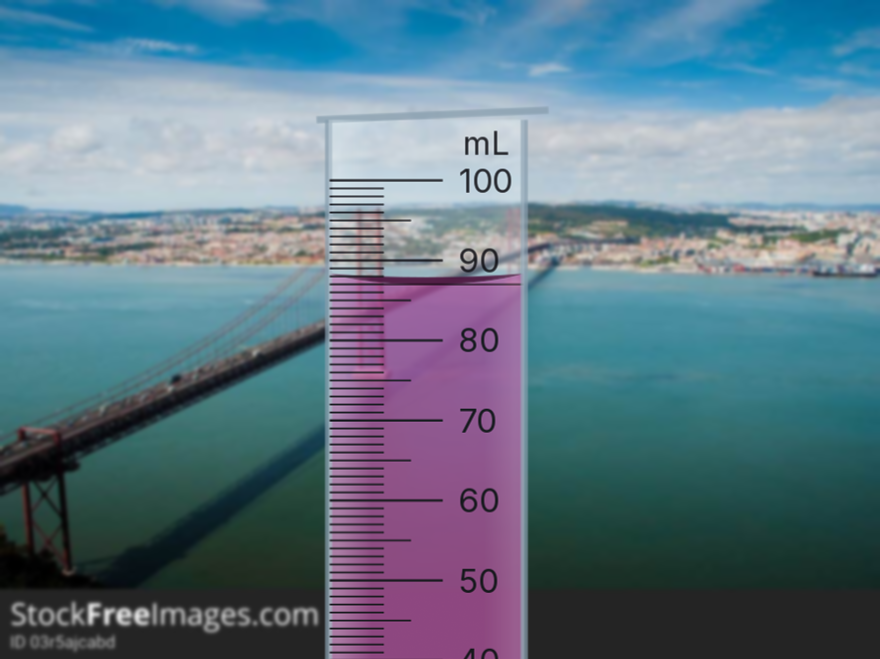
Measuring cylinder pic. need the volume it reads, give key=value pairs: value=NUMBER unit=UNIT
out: value=87 unit=mL
